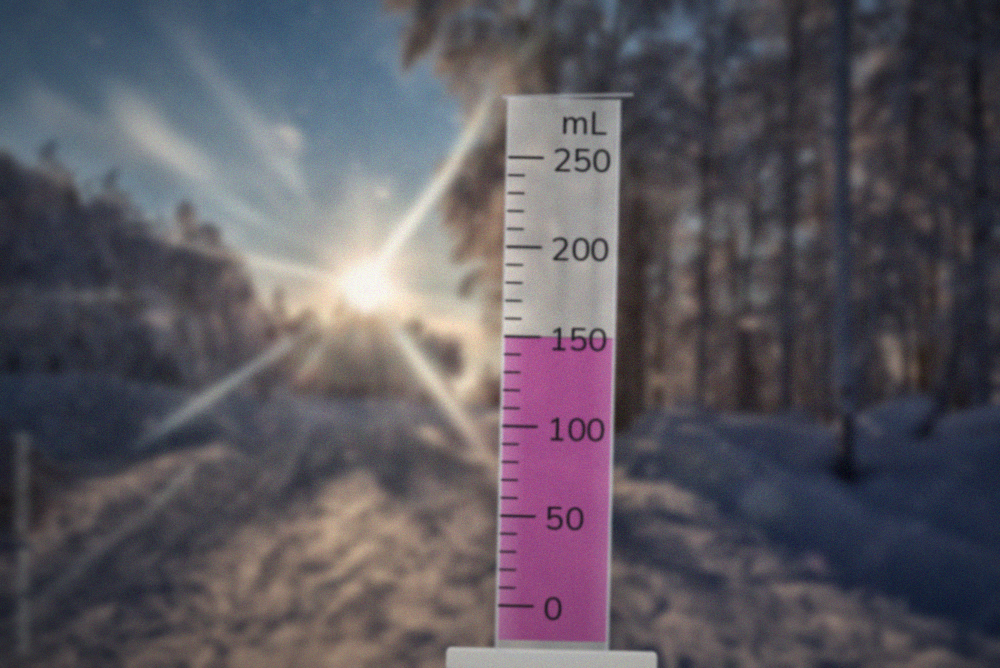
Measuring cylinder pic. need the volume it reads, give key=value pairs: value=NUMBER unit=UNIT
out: value=150 unit=mL
